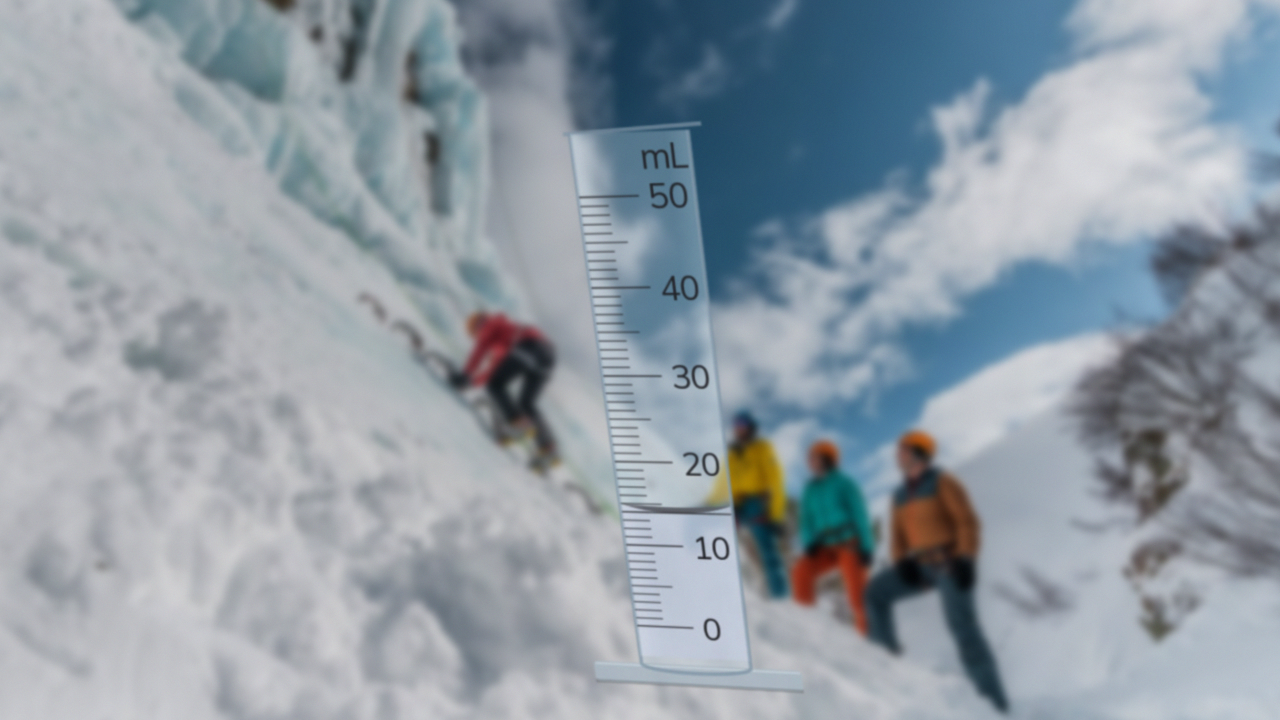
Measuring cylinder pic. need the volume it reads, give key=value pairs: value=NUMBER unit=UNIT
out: value=14 unit=mL
